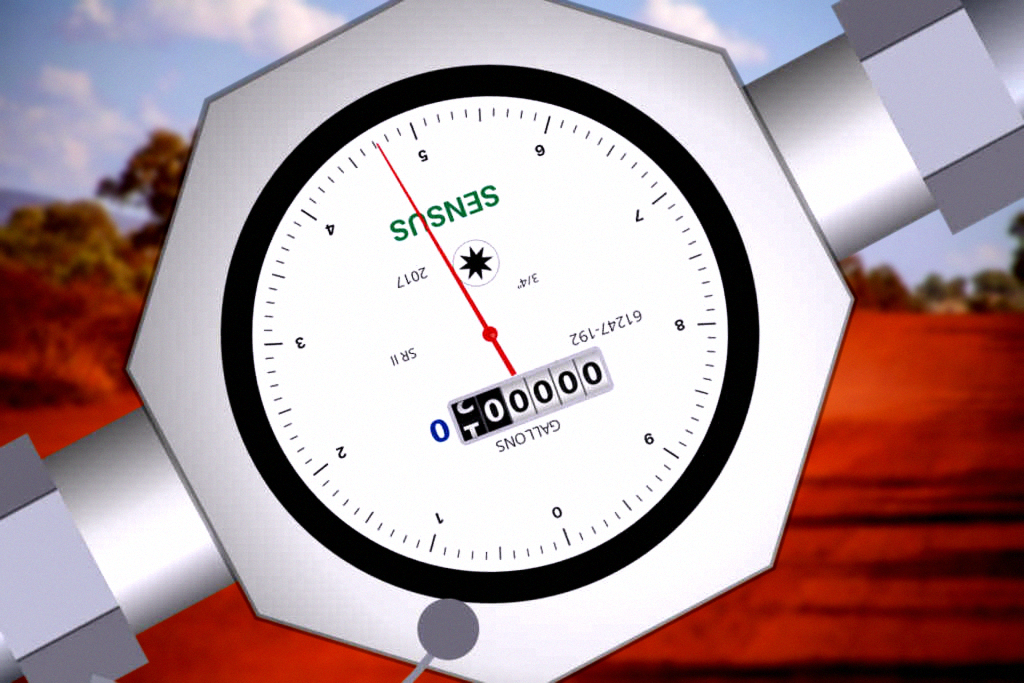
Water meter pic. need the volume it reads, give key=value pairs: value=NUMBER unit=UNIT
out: value=14.7 unit=gal
